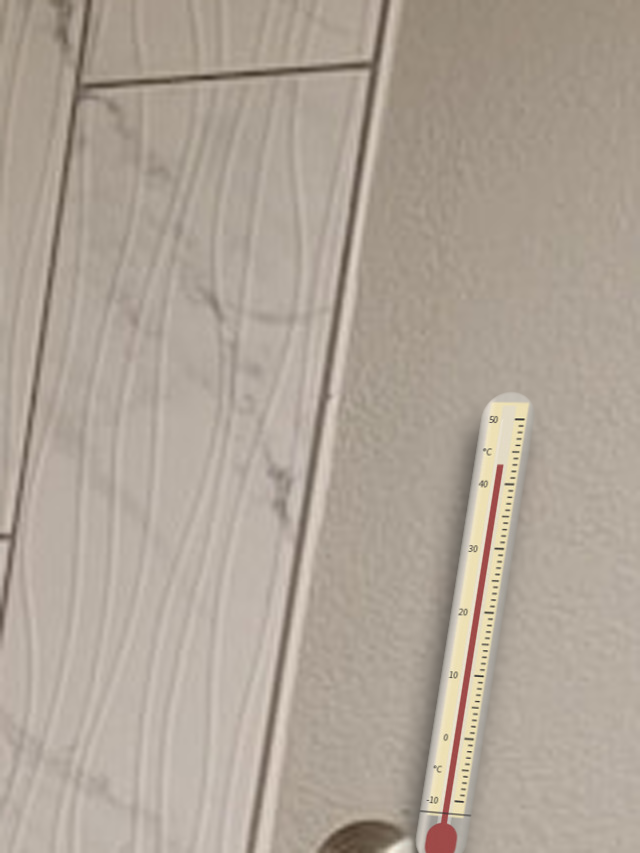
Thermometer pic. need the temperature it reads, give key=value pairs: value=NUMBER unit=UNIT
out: value=43 unit=°C
